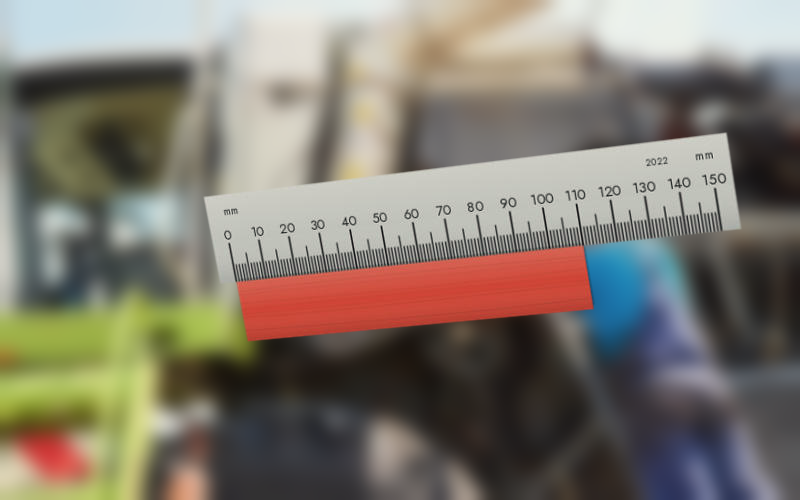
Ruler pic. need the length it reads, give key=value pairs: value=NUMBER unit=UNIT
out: value=110 unit=mm
